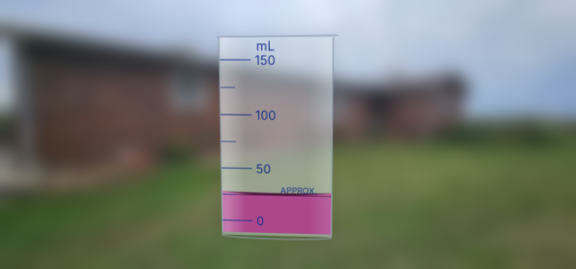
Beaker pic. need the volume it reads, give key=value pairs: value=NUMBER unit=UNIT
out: value=25 unit=mL
